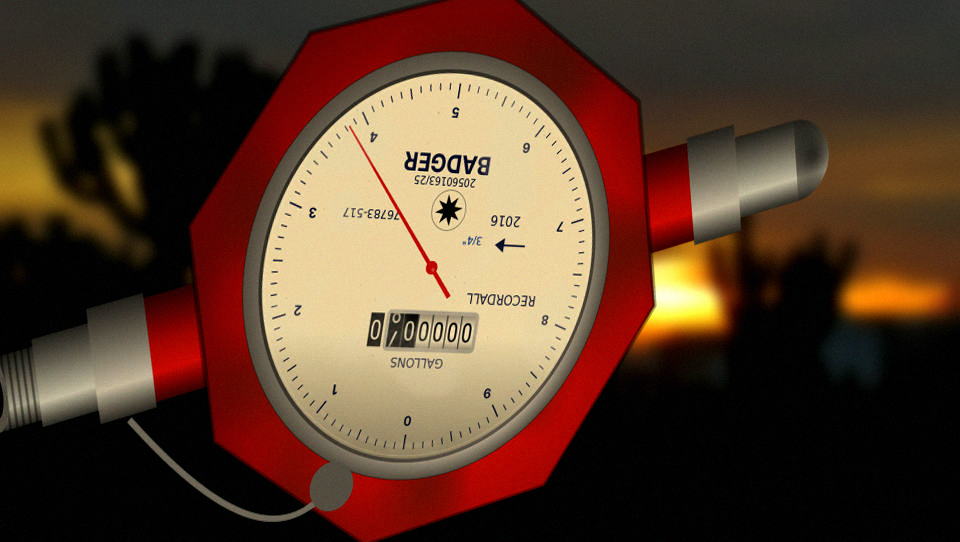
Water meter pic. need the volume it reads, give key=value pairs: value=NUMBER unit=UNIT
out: value=73.8 unit=gal
